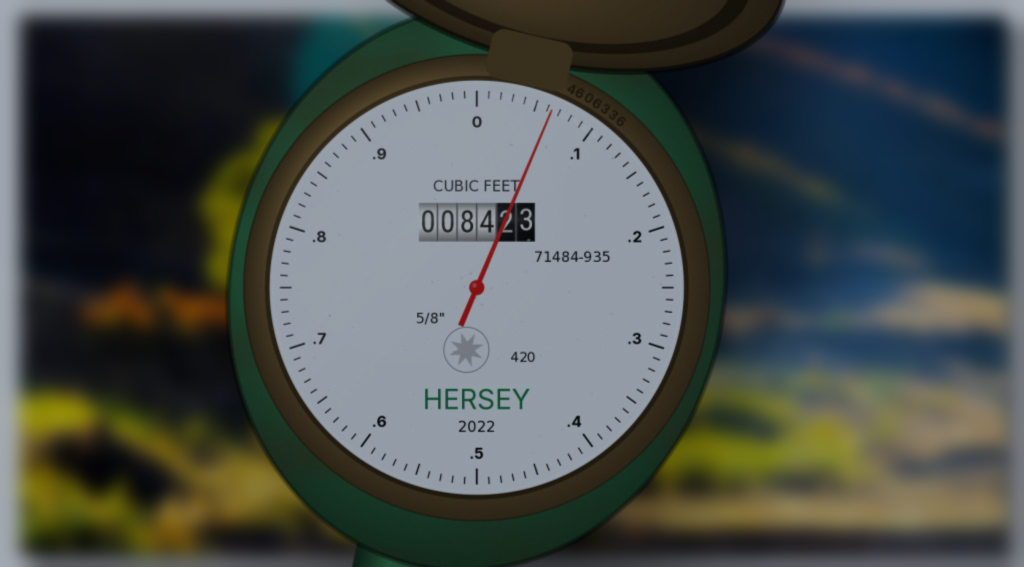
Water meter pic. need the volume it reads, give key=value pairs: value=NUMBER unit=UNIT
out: value=8423.06 unit=ft³
